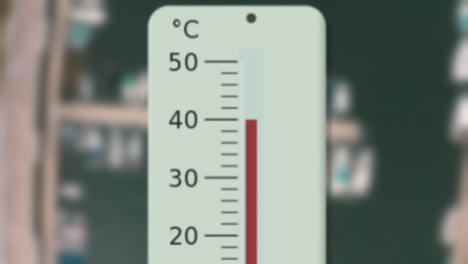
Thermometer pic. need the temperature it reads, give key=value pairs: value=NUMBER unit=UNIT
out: value=40 unit=°C
